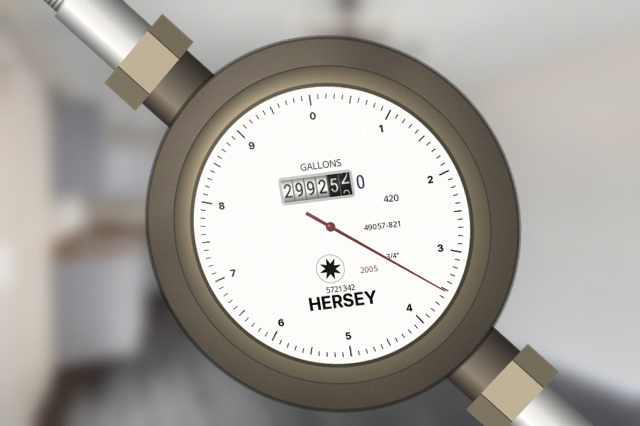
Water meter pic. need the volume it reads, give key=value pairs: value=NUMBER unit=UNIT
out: value=2992523.5 unit=gal
